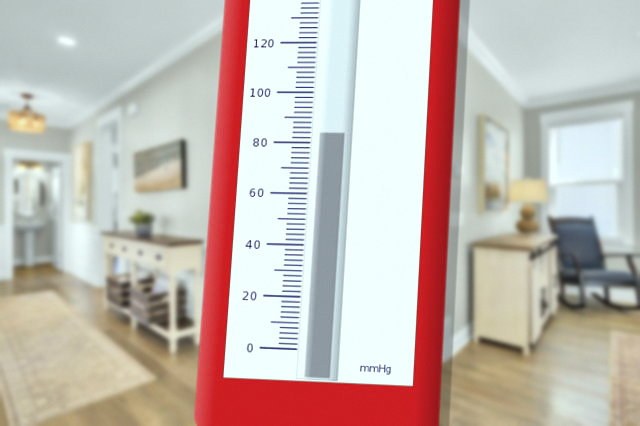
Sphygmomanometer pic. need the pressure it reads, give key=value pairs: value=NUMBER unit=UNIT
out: value=84 unit=mmHg
